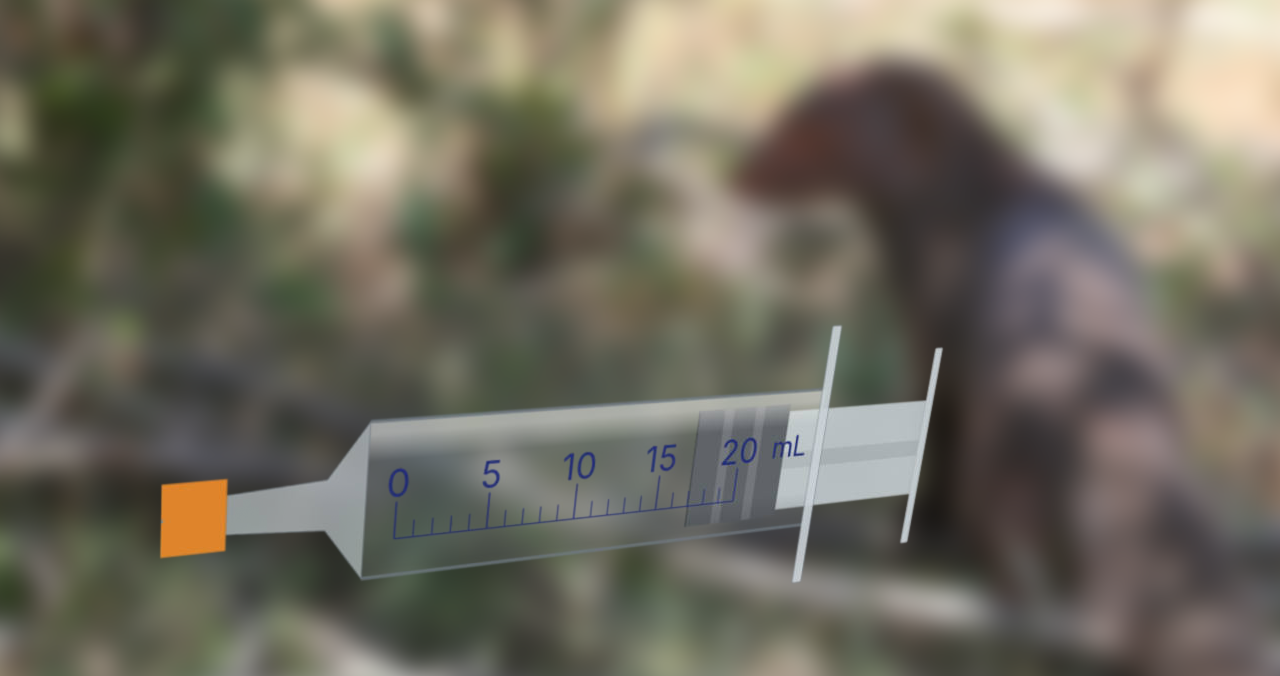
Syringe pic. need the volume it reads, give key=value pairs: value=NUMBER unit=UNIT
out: value=17 unit=mL
